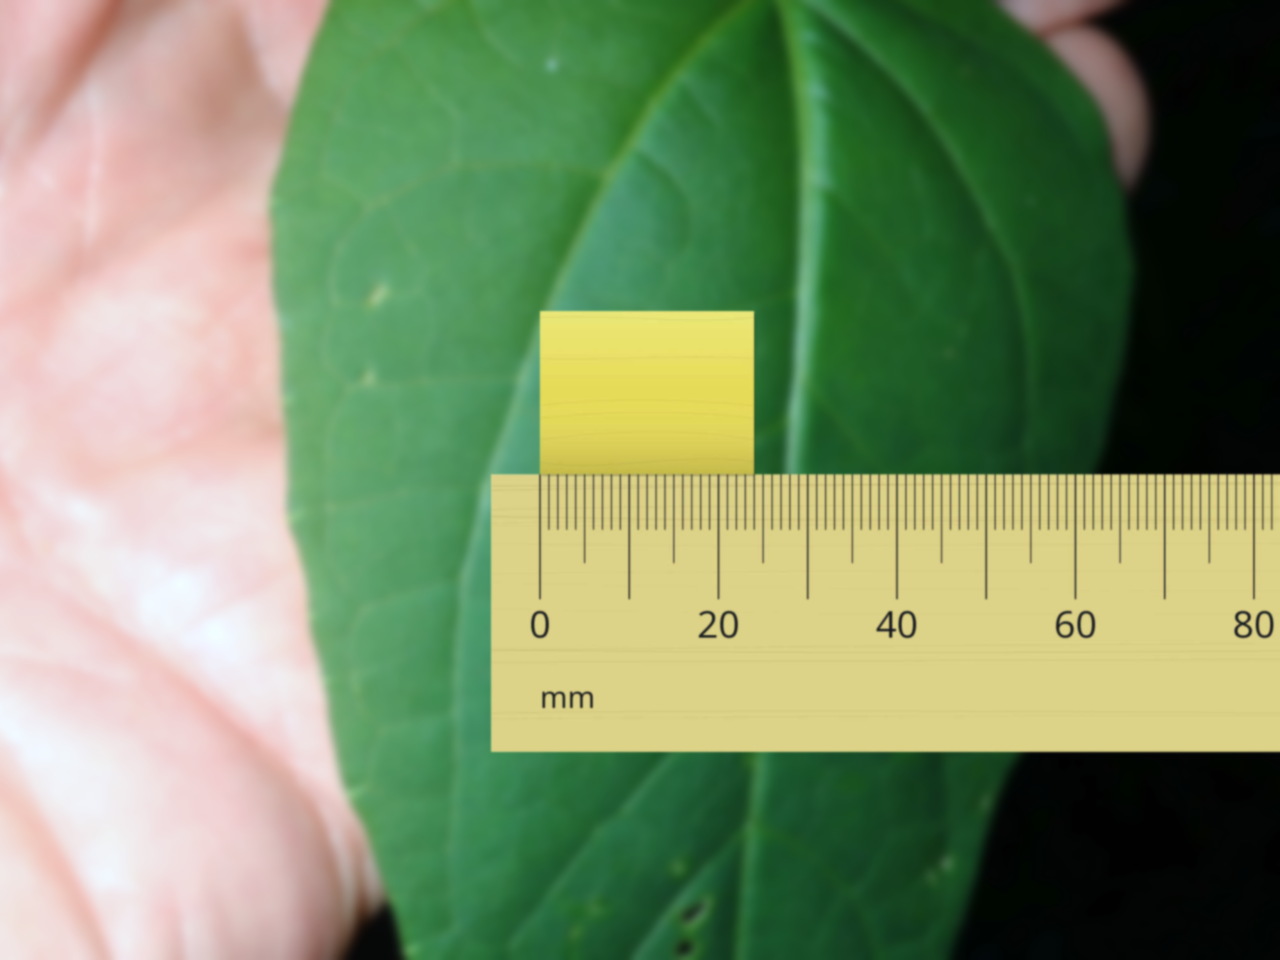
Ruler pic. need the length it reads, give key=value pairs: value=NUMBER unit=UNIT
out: value=24 unit=mm
